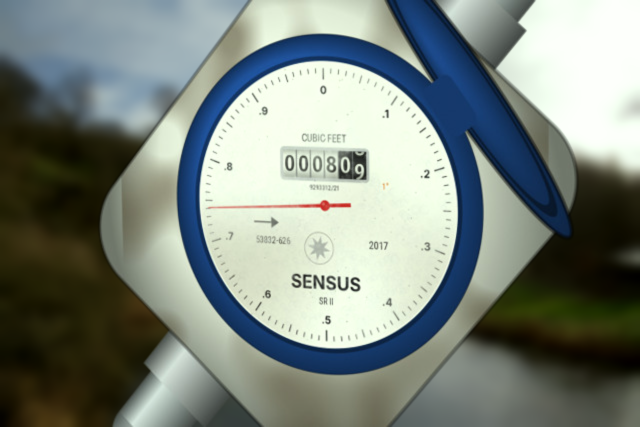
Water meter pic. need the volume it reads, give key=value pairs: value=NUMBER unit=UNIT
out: value=808.74 unit=ft³
